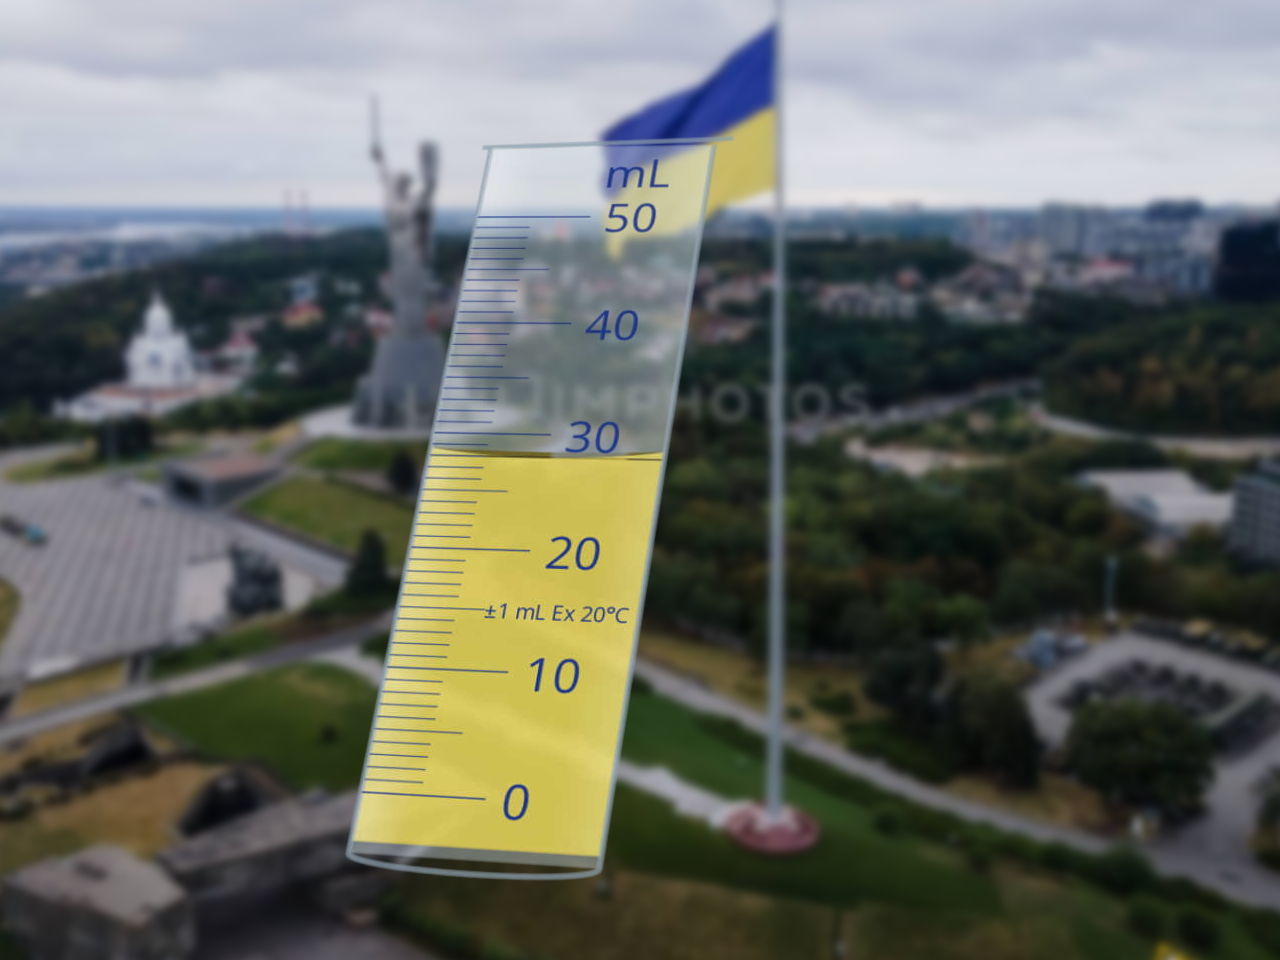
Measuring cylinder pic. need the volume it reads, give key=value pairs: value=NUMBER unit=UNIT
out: value=28 unit=mL
